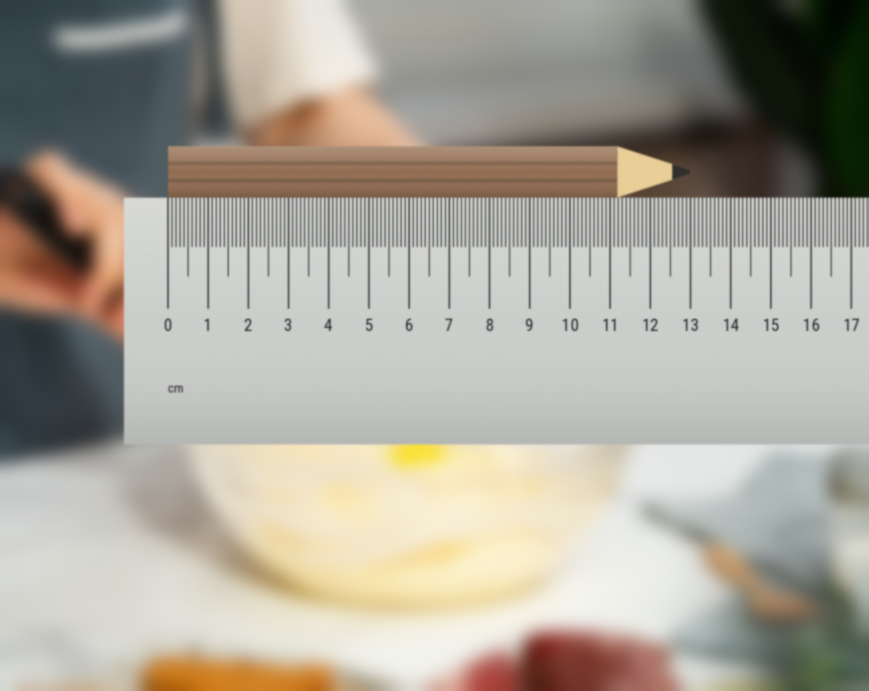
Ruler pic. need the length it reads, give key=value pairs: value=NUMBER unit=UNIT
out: value=13 unit=cm
